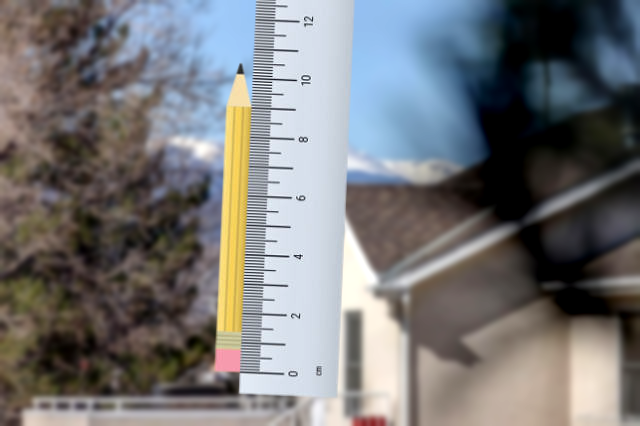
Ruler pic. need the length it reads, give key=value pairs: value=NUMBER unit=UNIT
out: value=10.5 unit=cm
